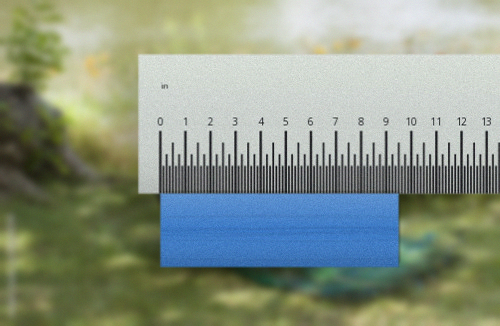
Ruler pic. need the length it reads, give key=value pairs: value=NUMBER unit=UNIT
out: value=9.5 unit=in
